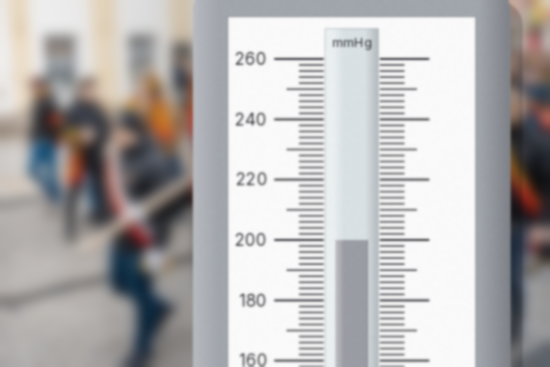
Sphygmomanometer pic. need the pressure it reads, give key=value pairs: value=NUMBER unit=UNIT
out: value=200 unit=mmHg
